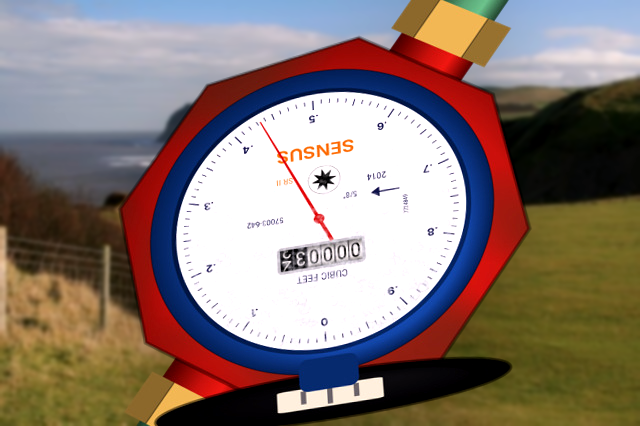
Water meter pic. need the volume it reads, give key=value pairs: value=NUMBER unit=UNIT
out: value=32.43 unit=ft³
